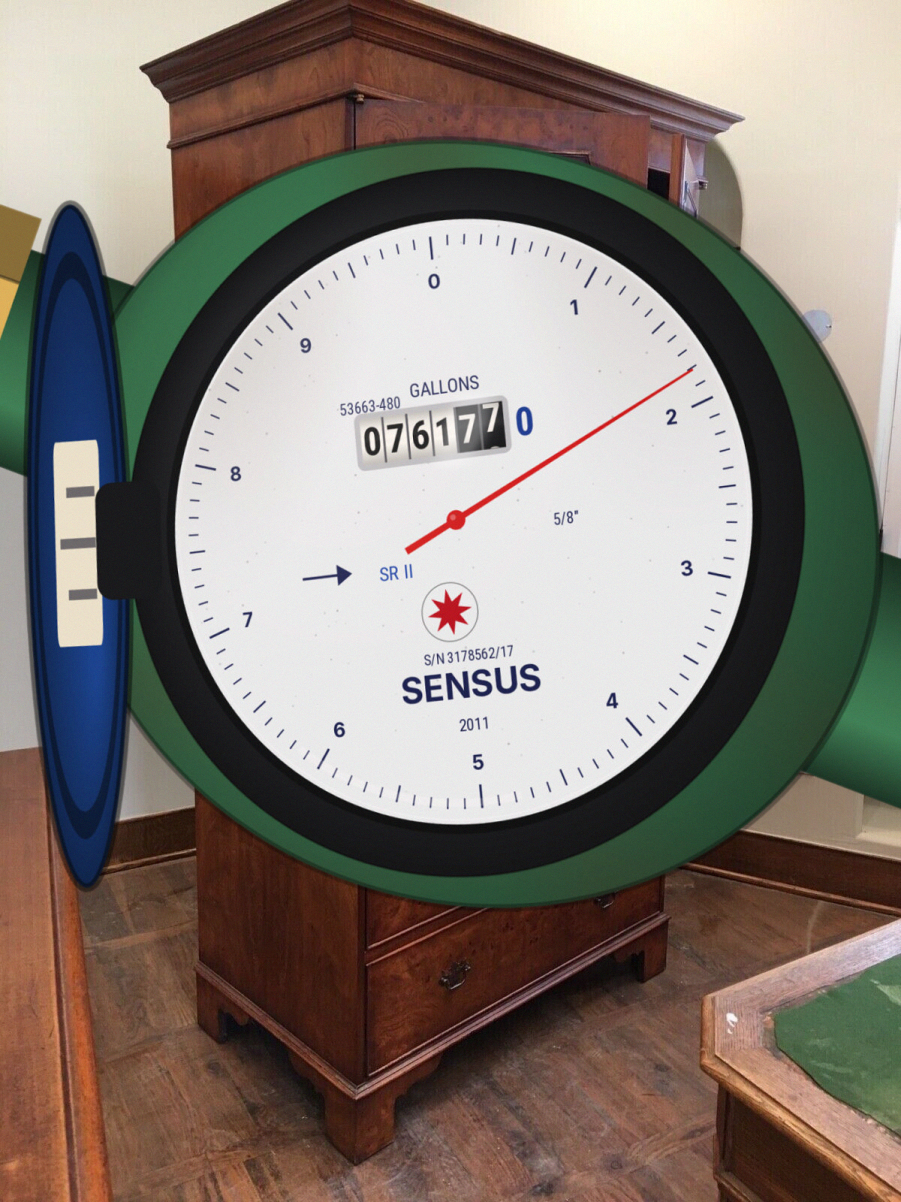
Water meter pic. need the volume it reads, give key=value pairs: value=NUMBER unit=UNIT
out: value=761771.8 unit=gal
